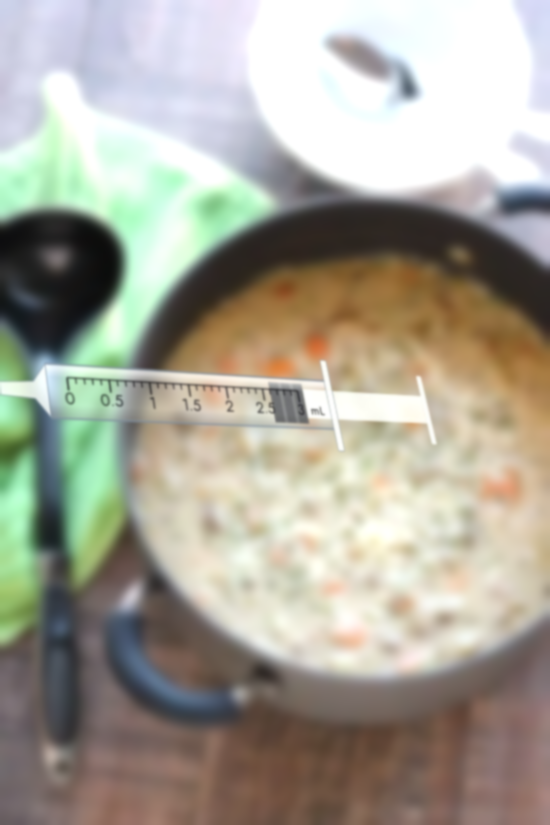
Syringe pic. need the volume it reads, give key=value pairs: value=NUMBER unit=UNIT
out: value=2.6 unit=mL
